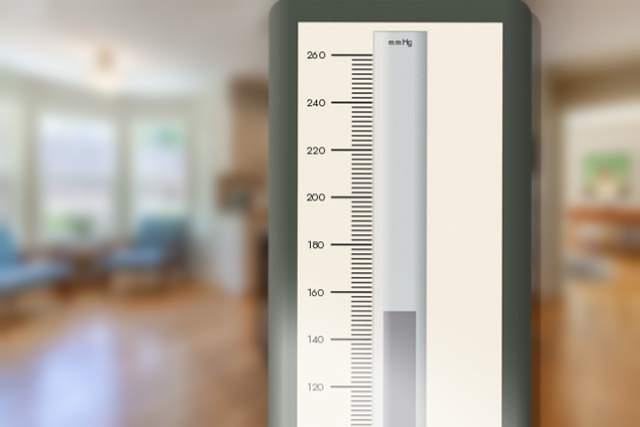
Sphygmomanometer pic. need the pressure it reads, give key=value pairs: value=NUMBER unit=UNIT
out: value=152 unit=mmHg
